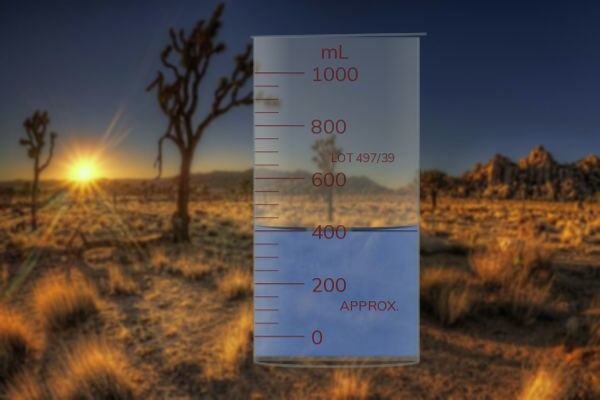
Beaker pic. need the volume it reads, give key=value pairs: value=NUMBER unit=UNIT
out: value=400 unit=mL
